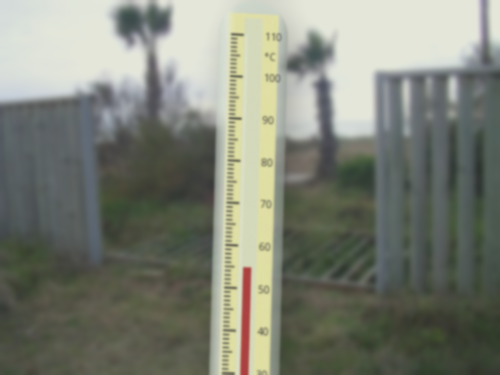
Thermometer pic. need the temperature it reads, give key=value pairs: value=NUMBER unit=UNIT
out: value=55 unit=°C
